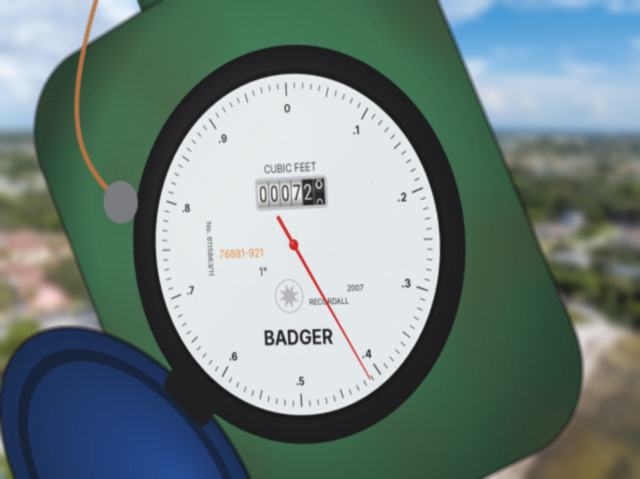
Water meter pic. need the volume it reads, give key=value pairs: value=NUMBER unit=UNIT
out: value=728.41 unit=ft³
